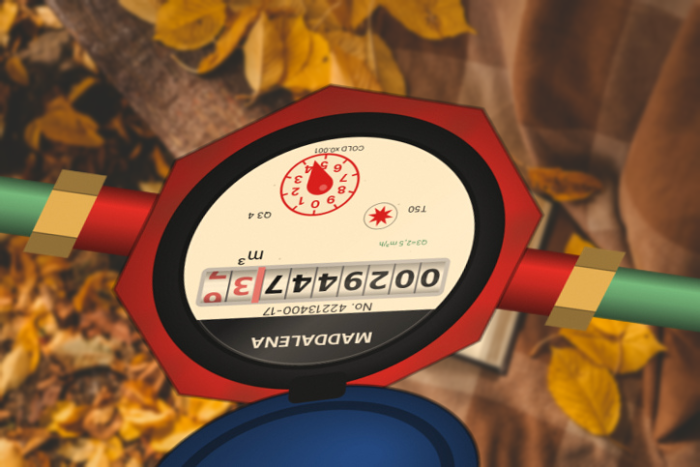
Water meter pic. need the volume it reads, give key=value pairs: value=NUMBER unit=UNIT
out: value=29447.364 unit=m³
